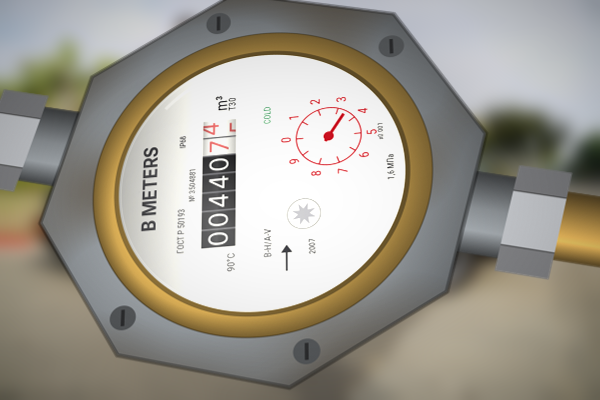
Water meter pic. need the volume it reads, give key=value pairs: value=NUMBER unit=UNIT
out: value=440.743 unit=m³
